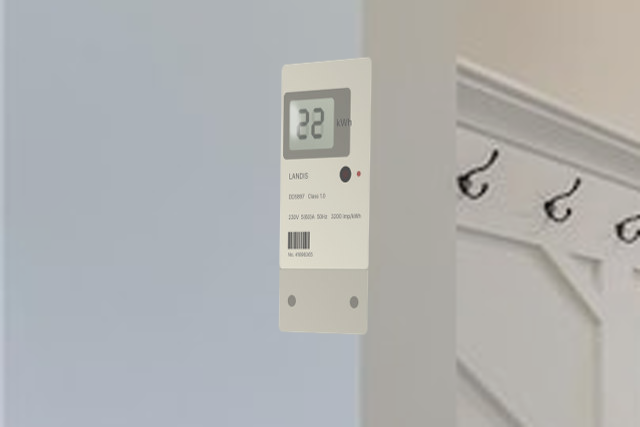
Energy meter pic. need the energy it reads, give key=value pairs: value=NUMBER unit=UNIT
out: value=22 unit=kWh
